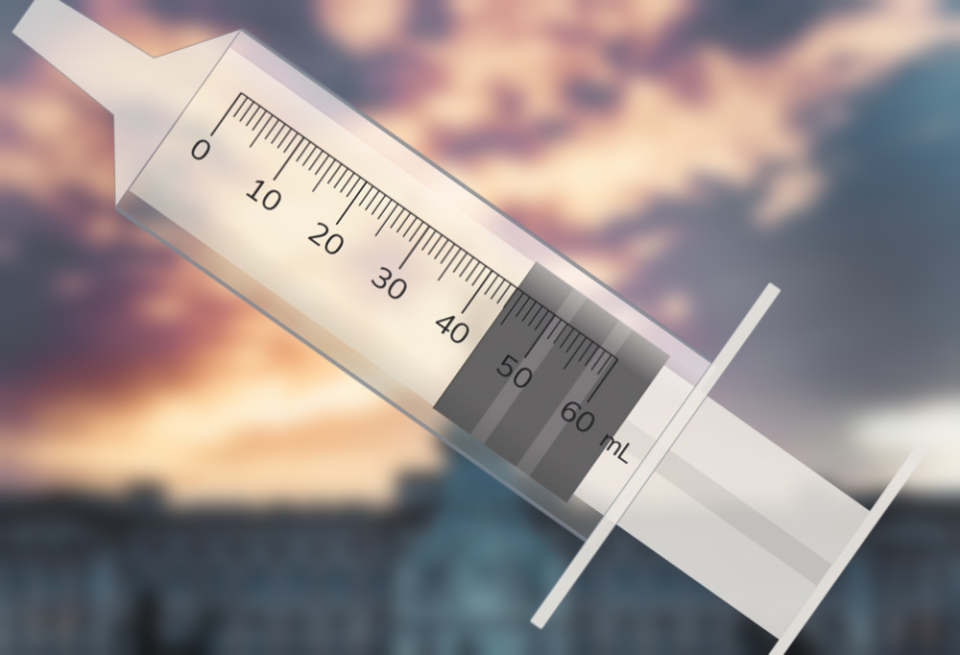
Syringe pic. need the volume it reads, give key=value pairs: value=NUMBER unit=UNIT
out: value=44 unit=mL
